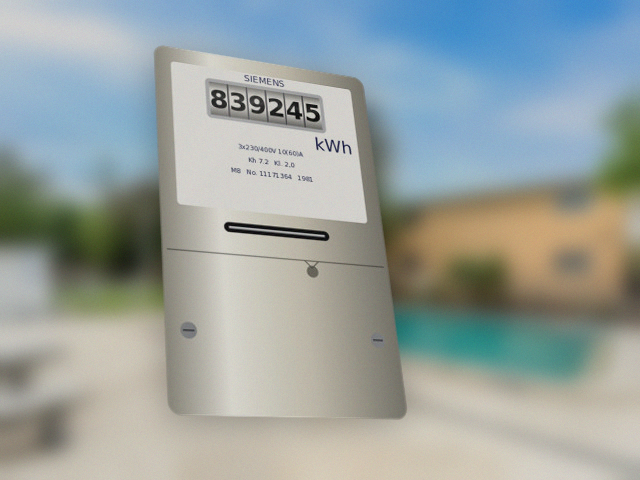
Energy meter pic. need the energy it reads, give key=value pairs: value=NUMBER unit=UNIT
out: value=839245 unit=kWh
